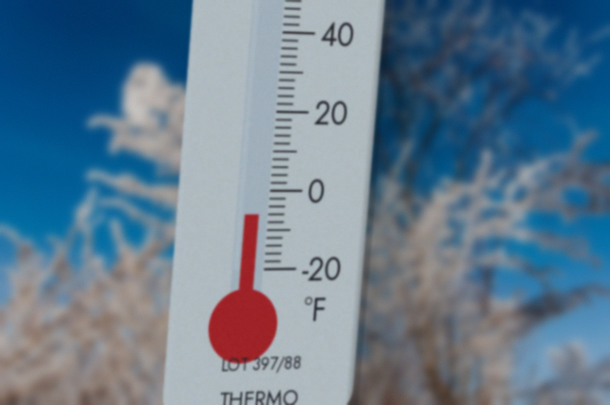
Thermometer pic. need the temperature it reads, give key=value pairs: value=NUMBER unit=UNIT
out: value=-6 unit=°F
